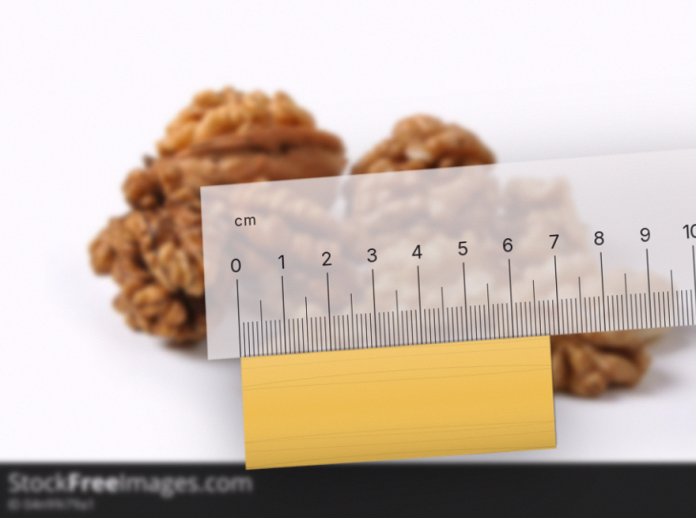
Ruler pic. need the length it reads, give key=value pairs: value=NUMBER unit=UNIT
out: value=6.8 unit=cm
